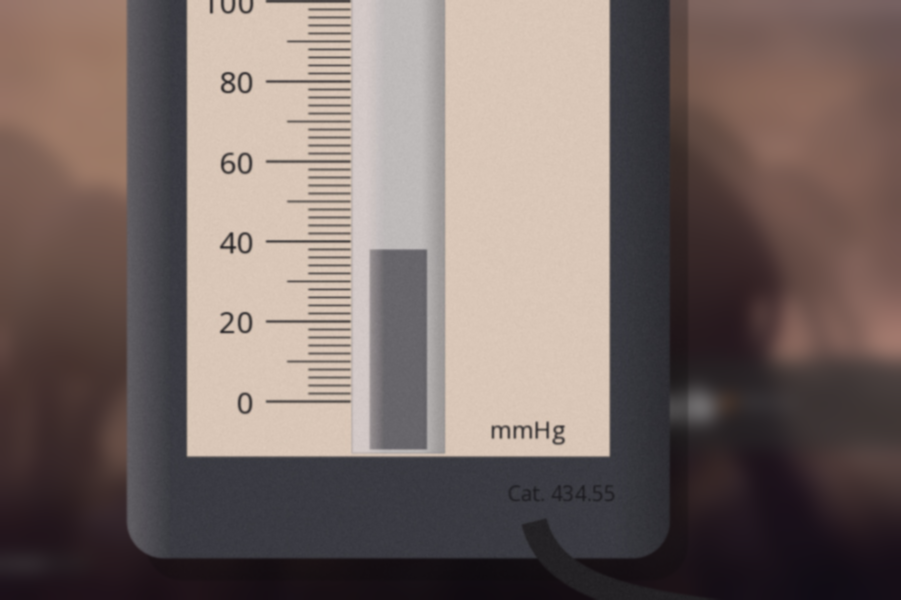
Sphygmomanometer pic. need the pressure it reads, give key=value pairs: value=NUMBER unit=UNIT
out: value=38 unit=mmHg
